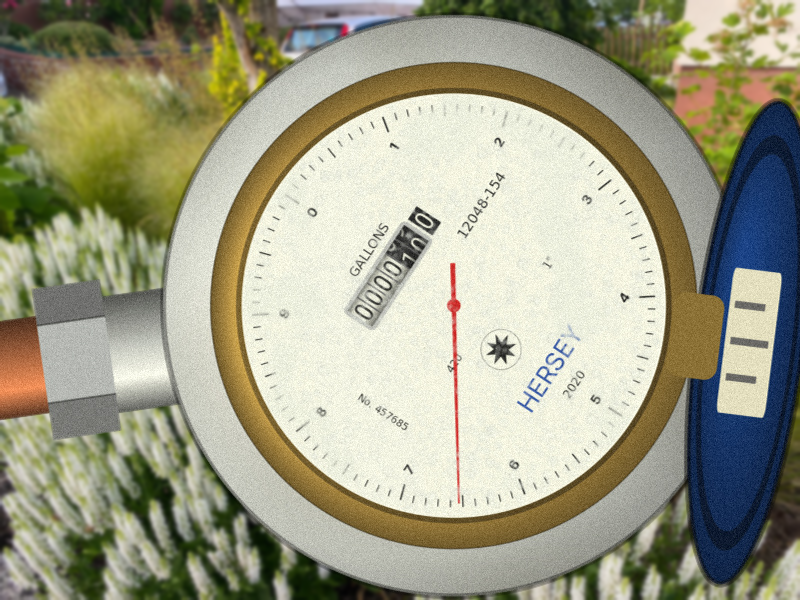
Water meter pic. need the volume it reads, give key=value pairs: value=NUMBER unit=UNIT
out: value=96.5 unit=gal
